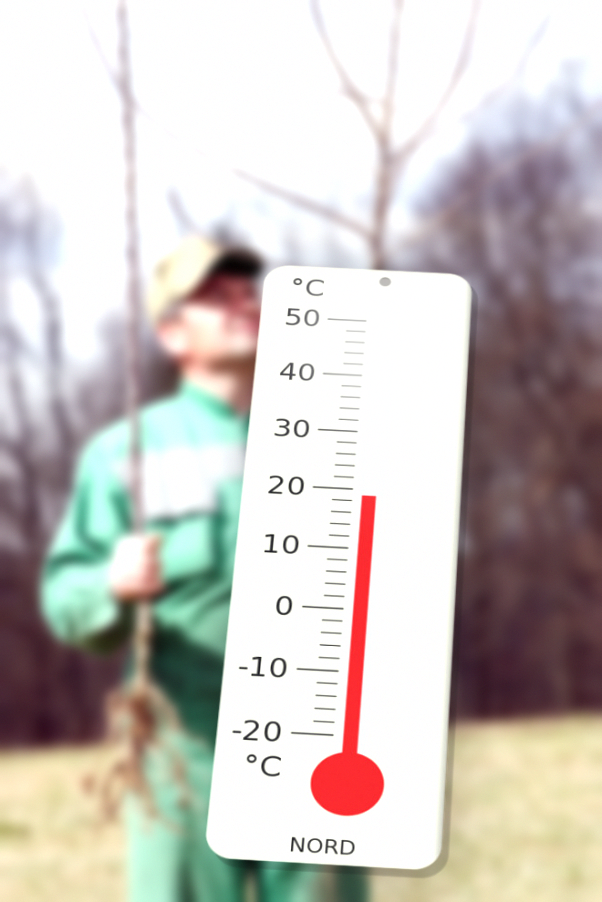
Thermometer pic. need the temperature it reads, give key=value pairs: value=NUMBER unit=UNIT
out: value=19 unit=°C
